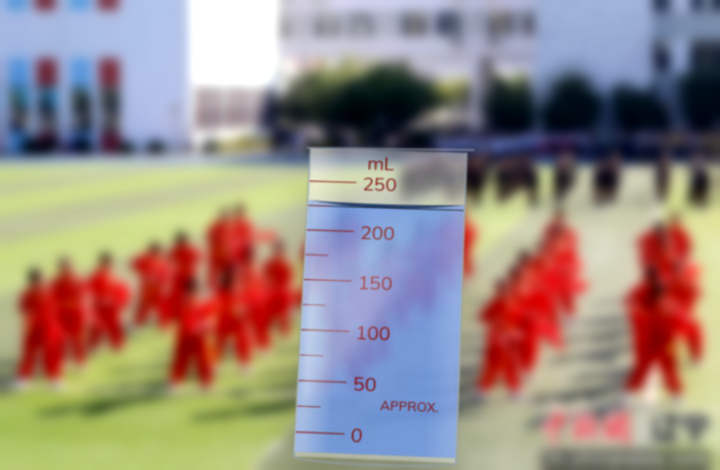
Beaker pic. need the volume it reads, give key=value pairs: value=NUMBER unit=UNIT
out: value=225 unit=mL
